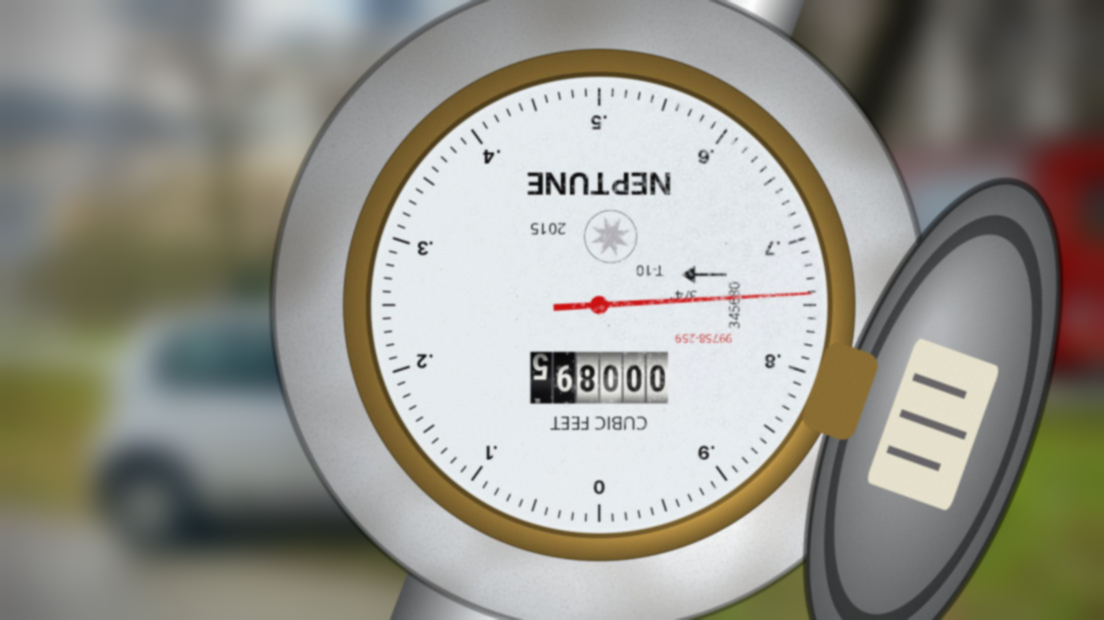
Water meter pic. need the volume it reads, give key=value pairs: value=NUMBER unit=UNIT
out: value=894.74 unit=ft³
